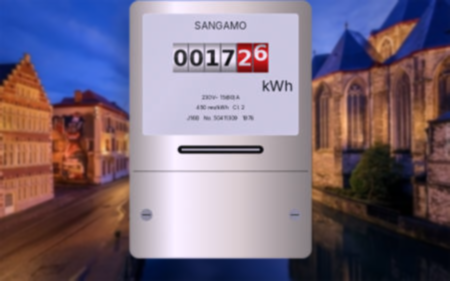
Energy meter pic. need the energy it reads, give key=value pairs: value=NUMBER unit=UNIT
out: value=17.26 unit=kWh
